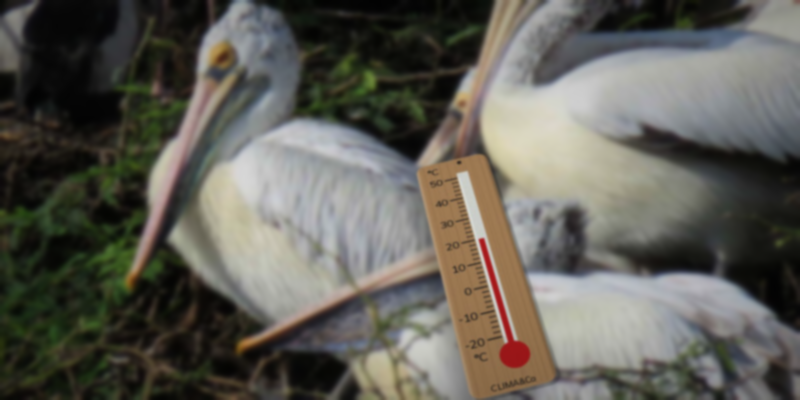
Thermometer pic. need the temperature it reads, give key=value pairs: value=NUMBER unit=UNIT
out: value=20 unit=°C
